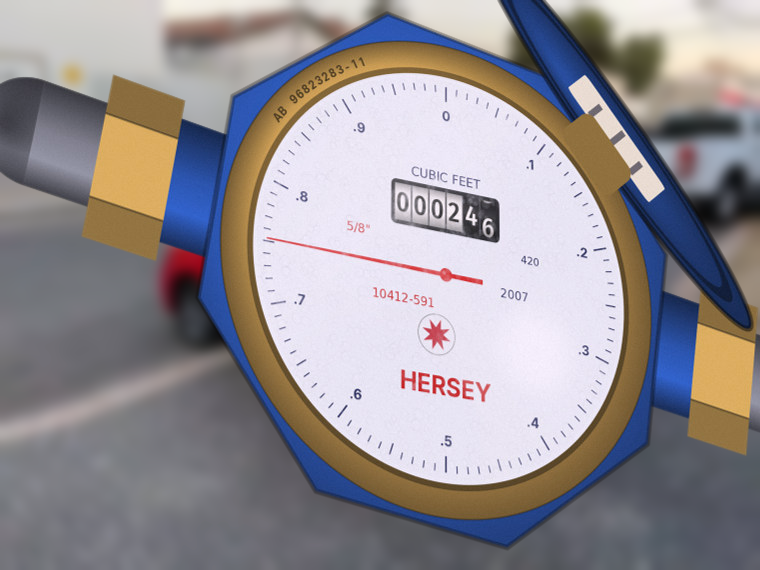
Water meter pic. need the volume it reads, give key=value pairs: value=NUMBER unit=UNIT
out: value=245.75 unit=ft³
